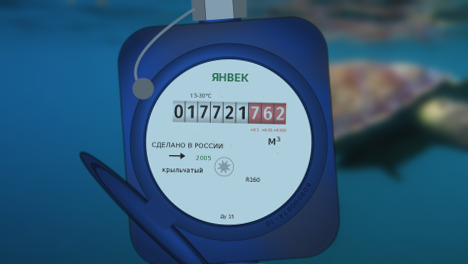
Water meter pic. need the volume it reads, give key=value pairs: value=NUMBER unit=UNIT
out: value=17721.762 unit=m³
